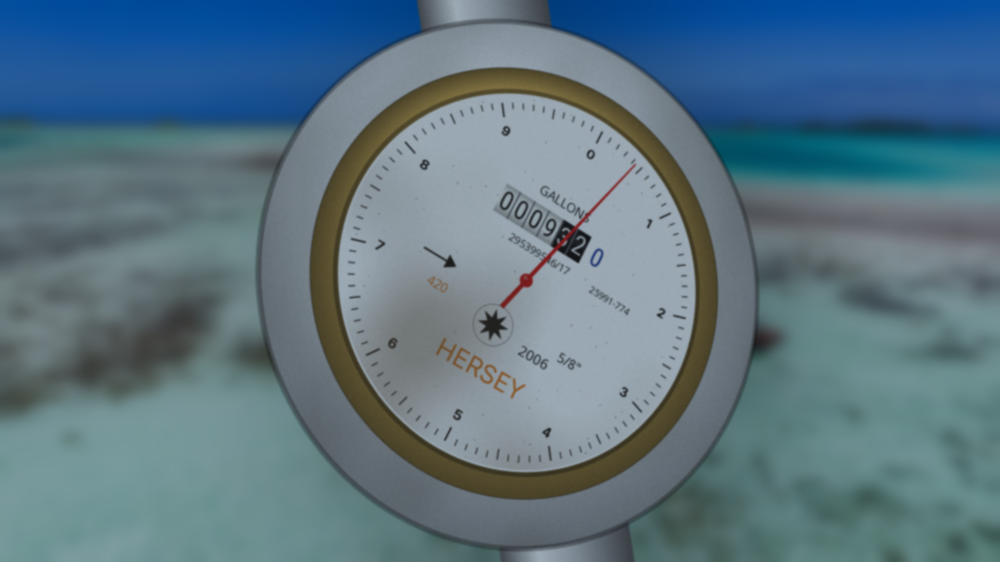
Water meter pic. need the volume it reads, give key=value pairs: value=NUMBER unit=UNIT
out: value=9320.4 unit=gal
